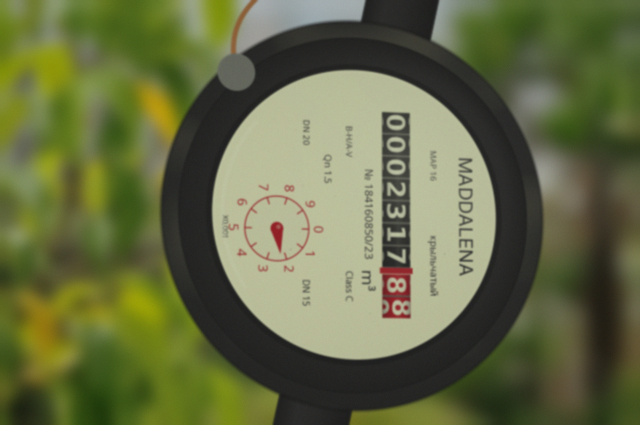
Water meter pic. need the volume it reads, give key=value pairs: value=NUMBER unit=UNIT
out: value=2317.882 unit=m³
